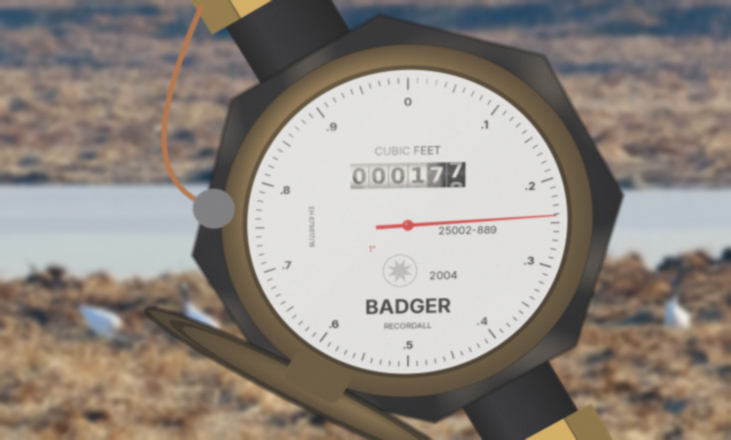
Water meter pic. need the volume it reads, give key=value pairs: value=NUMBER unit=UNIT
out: value=177.24 unit=ft³
